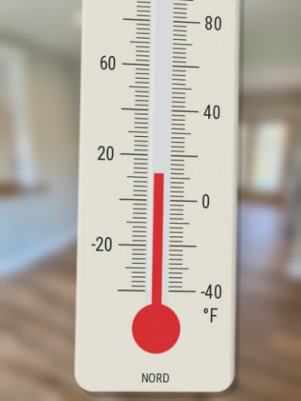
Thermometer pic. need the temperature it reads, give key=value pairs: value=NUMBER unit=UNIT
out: value=12 unit=°F
